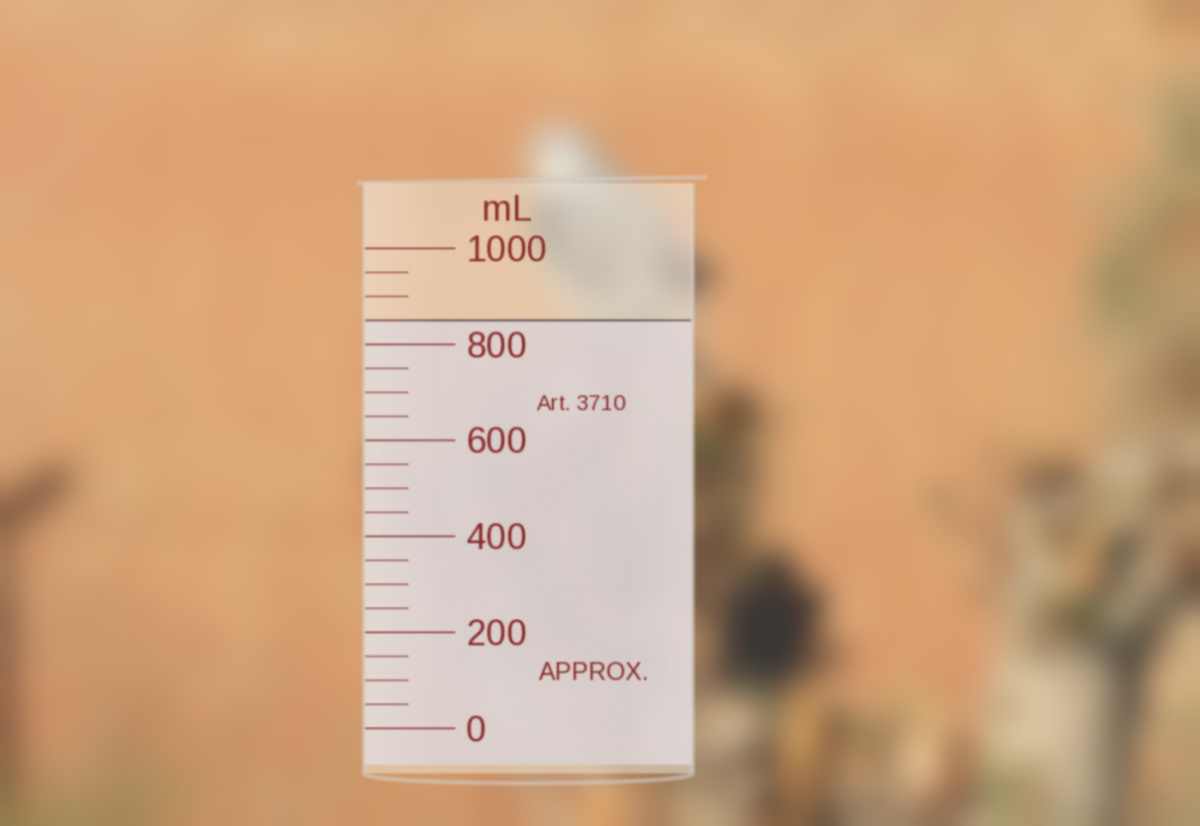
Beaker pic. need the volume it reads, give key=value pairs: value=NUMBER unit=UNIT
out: value=850 unit=mL
